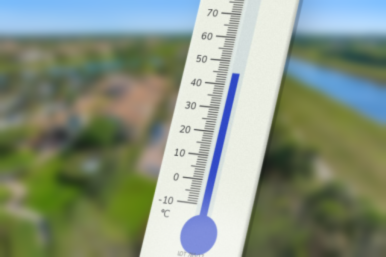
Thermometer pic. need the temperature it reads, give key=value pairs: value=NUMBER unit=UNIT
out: value=45 unit=°C
